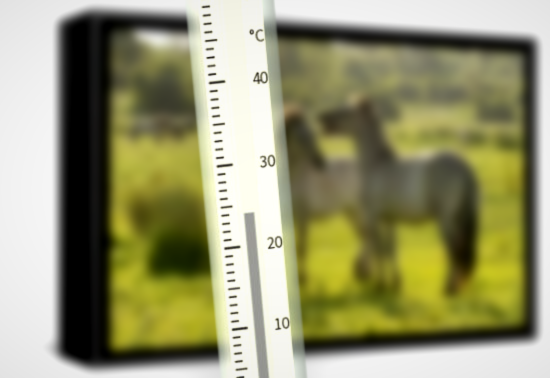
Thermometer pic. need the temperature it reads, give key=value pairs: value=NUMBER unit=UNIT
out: value=24 unit=°C
